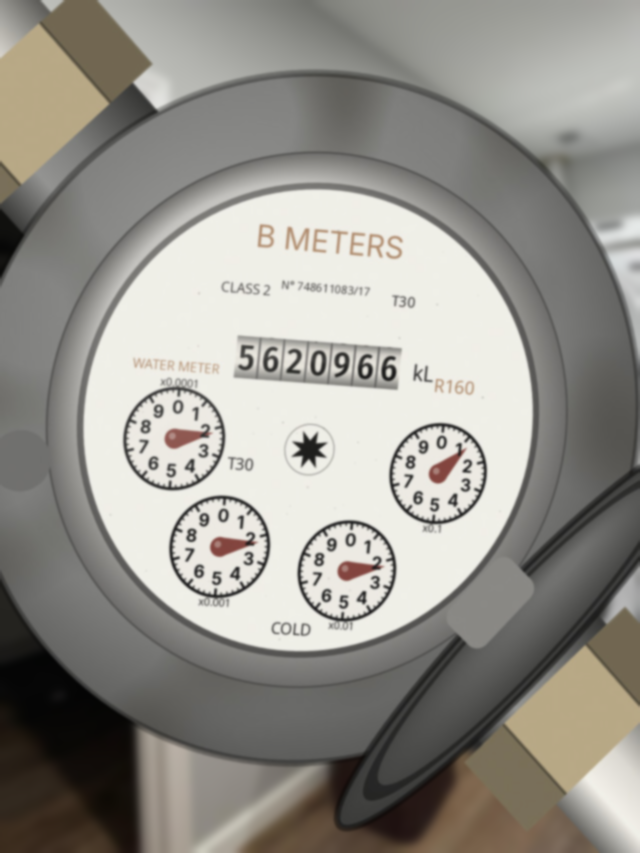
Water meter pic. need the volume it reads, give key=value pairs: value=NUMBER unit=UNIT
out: value=5620966.1222 unit=kL
